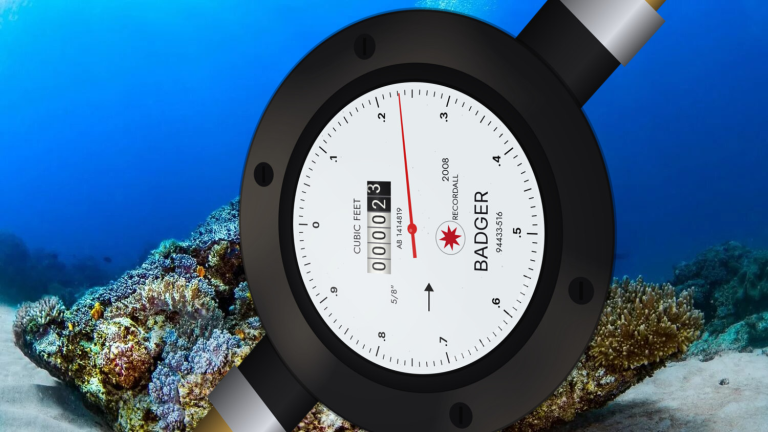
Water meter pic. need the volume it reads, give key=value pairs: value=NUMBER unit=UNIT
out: value=23.23 unit=ft³
